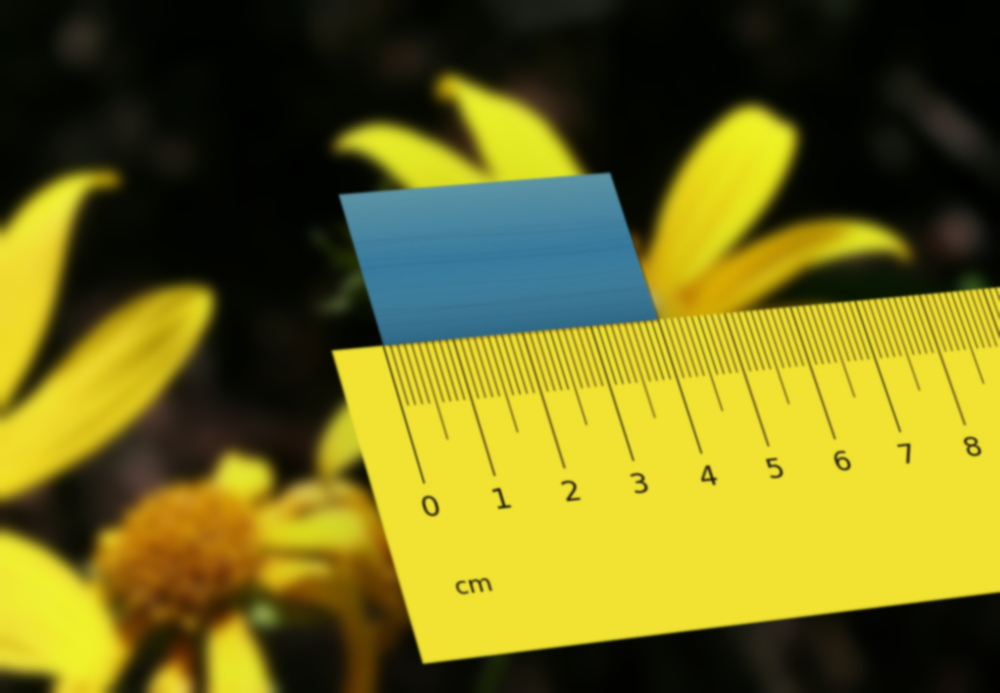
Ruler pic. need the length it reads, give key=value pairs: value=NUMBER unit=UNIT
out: value=4 unit=cm
